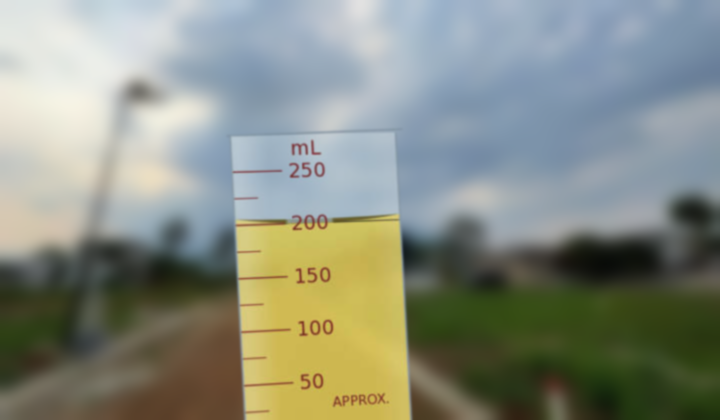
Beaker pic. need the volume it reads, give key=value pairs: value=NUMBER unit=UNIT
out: value=200 unit=mL
